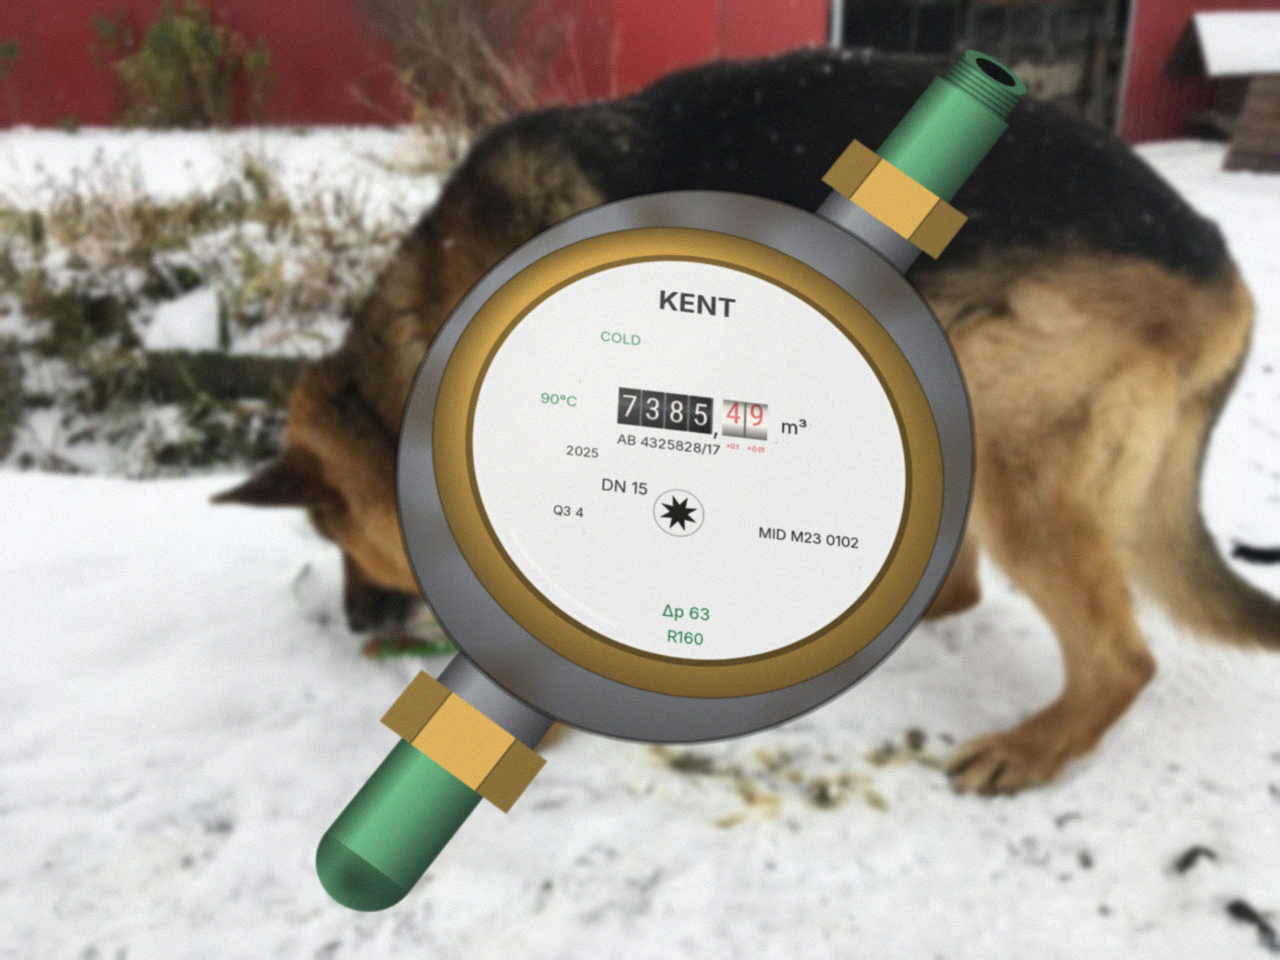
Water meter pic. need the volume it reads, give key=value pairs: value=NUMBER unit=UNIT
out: value=7385.49 unit=m³
